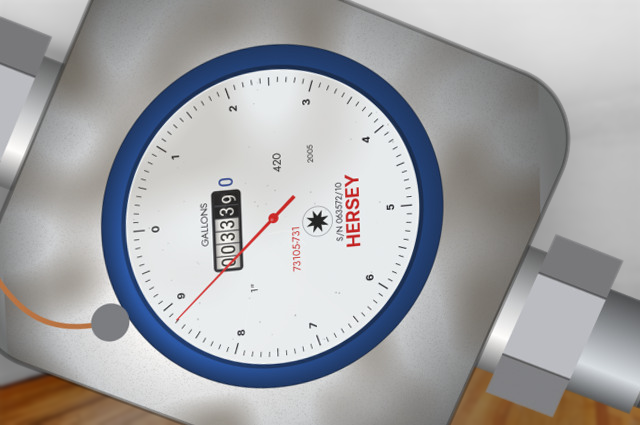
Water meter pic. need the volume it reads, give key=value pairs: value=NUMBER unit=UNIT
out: value=33388.8 unit=gal
